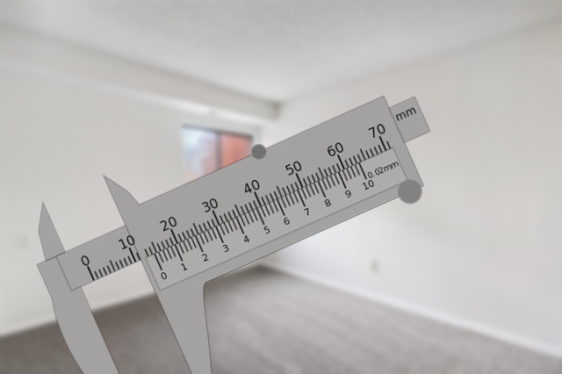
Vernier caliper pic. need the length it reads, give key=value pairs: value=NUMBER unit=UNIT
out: value=14.5 unit=mm
